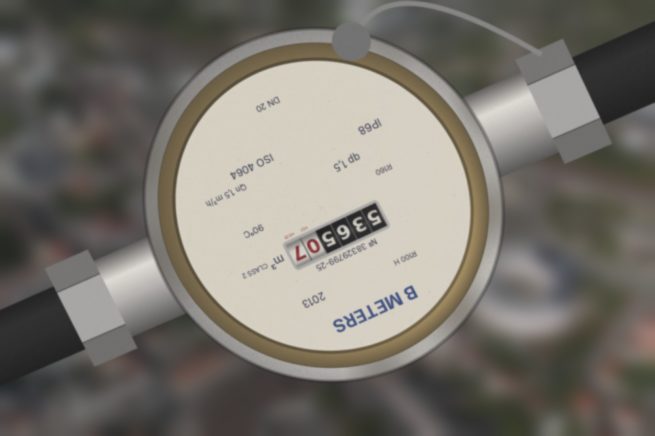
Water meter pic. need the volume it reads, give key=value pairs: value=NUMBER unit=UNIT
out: value=5365.07 unit=m³
